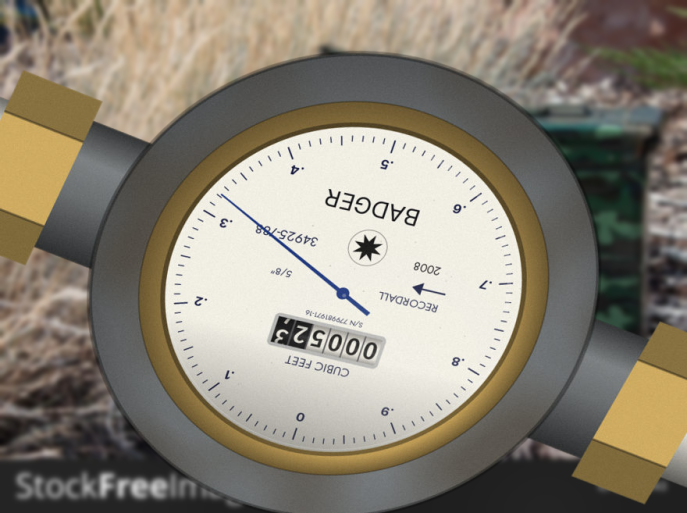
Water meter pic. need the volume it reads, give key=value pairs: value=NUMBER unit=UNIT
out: value=523.32 unit=ft³
